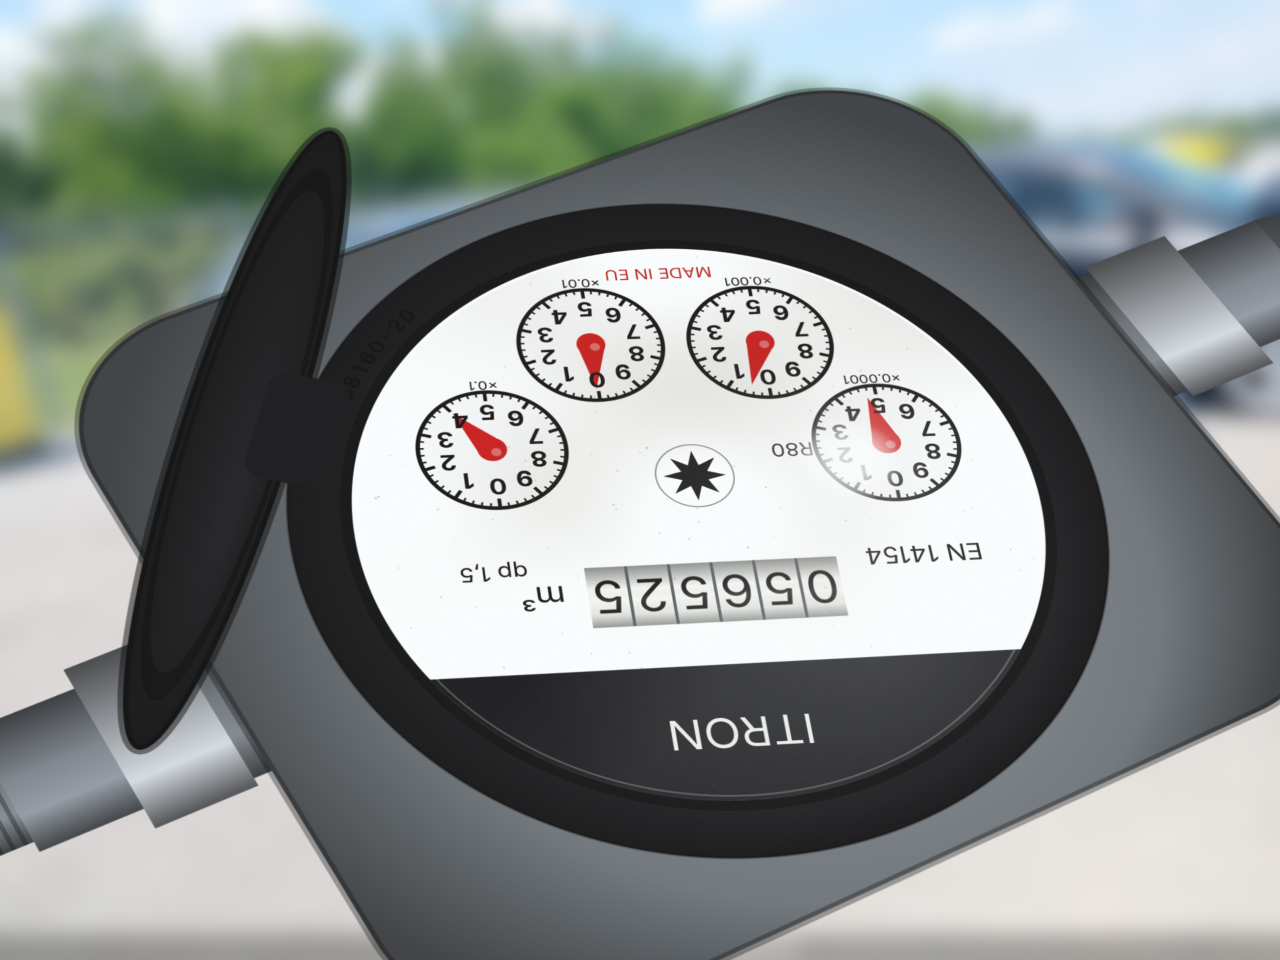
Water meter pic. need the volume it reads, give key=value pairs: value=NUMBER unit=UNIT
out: value=56525.4004 unit=m³
